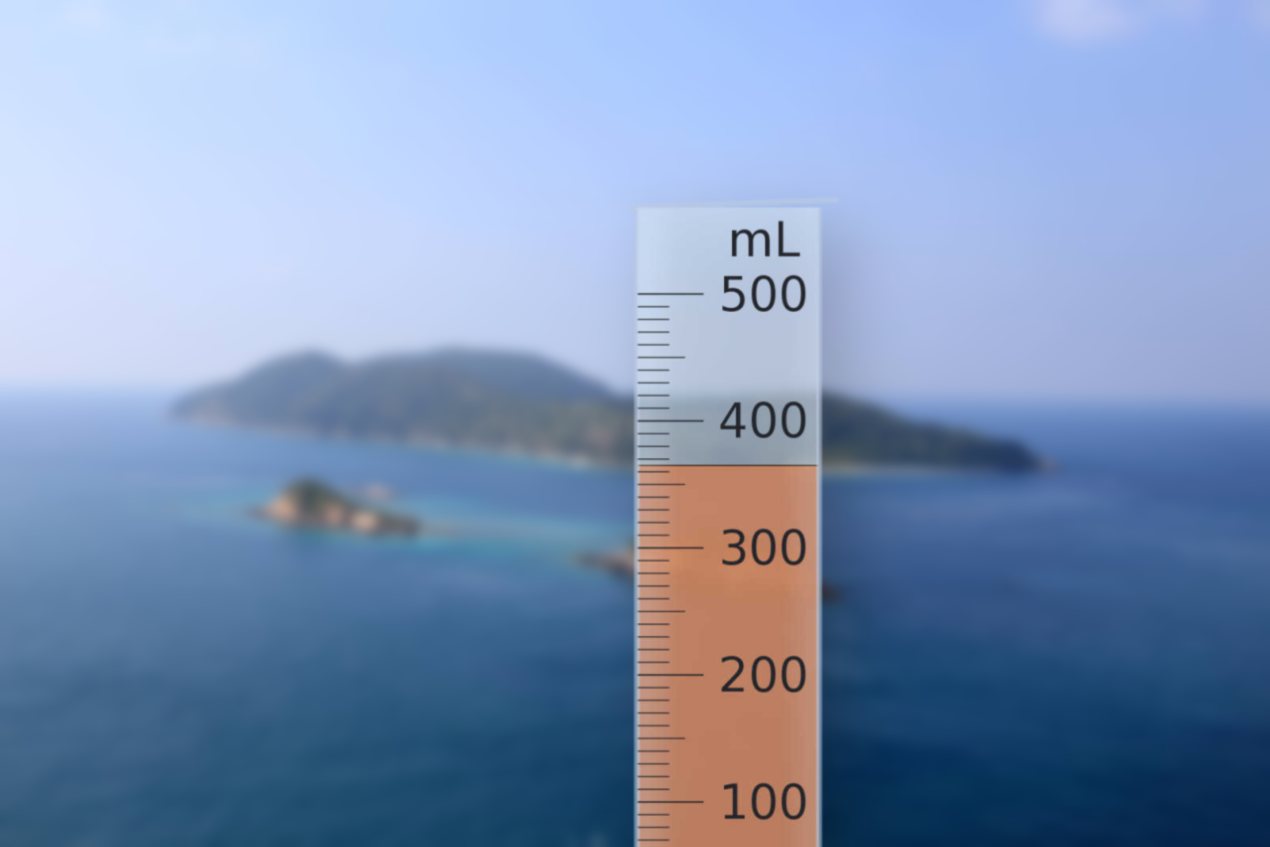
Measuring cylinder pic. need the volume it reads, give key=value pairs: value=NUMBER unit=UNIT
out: value=365 unit=mL
